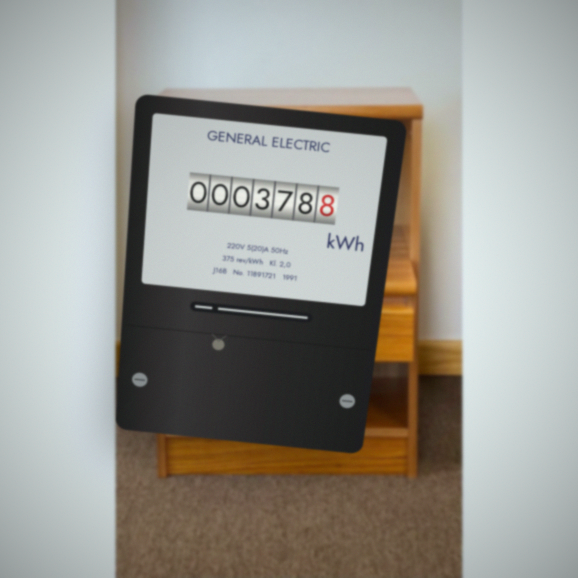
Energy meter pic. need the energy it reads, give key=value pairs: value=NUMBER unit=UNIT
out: value=378.8 unit=kWh
